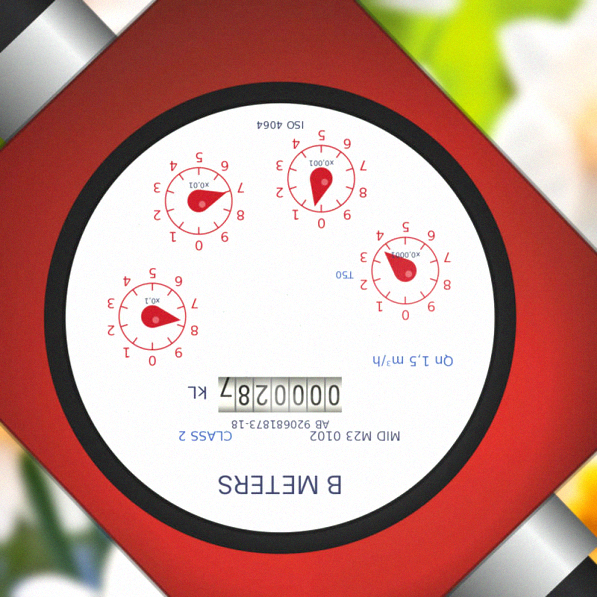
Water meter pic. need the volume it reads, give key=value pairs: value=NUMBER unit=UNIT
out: value=286.7703 unit=kL
